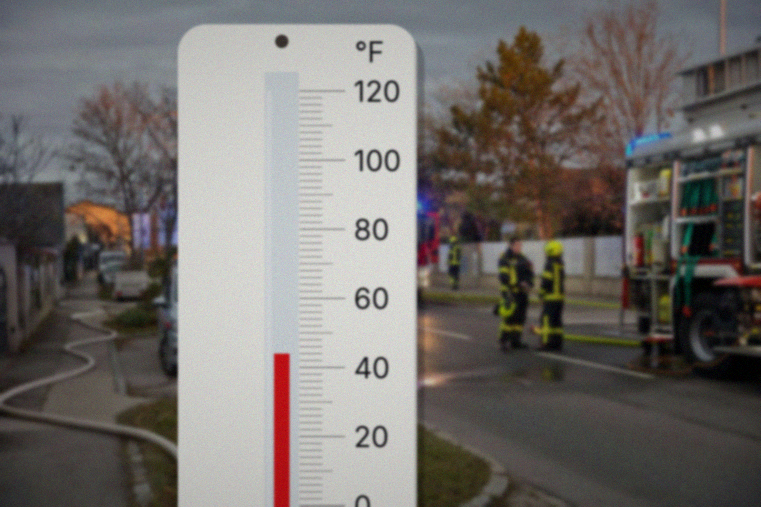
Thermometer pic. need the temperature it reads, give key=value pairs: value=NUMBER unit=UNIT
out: value=44 unit=°F
